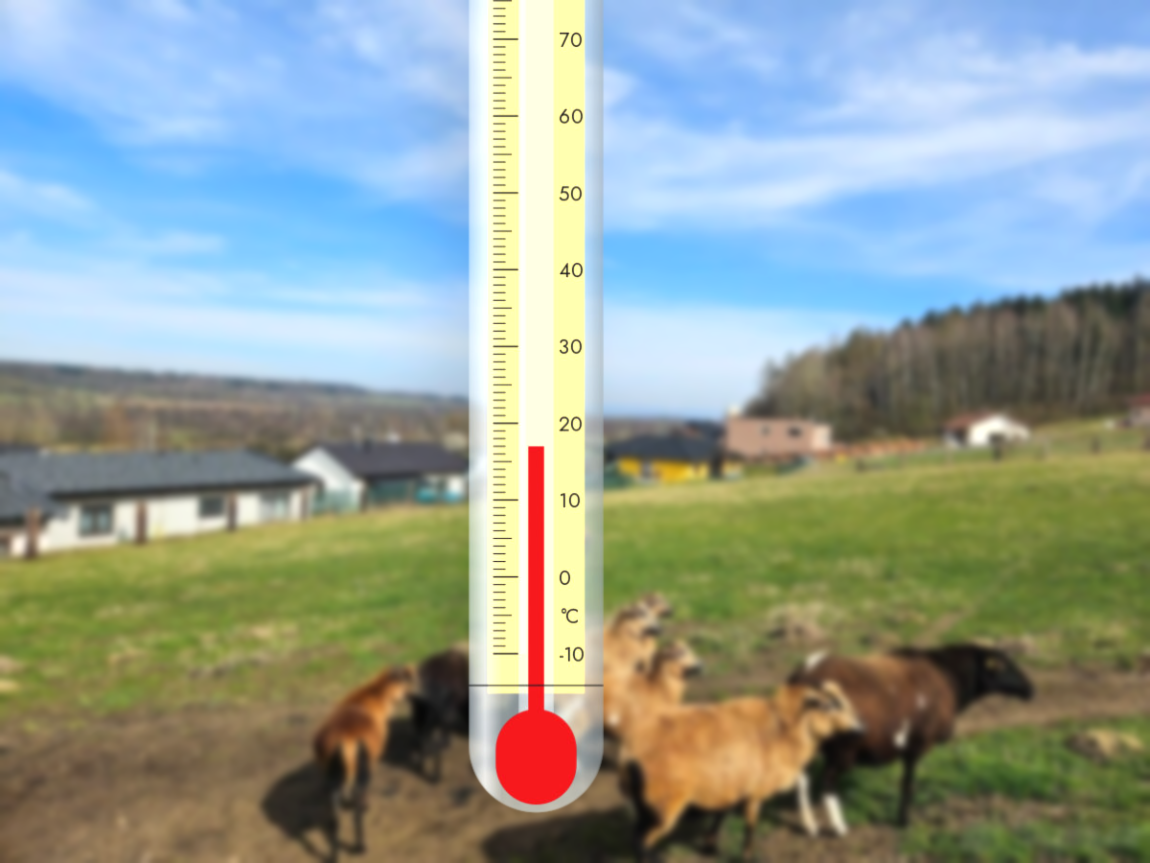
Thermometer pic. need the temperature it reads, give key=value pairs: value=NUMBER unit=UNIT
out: value=17 unit=°C
